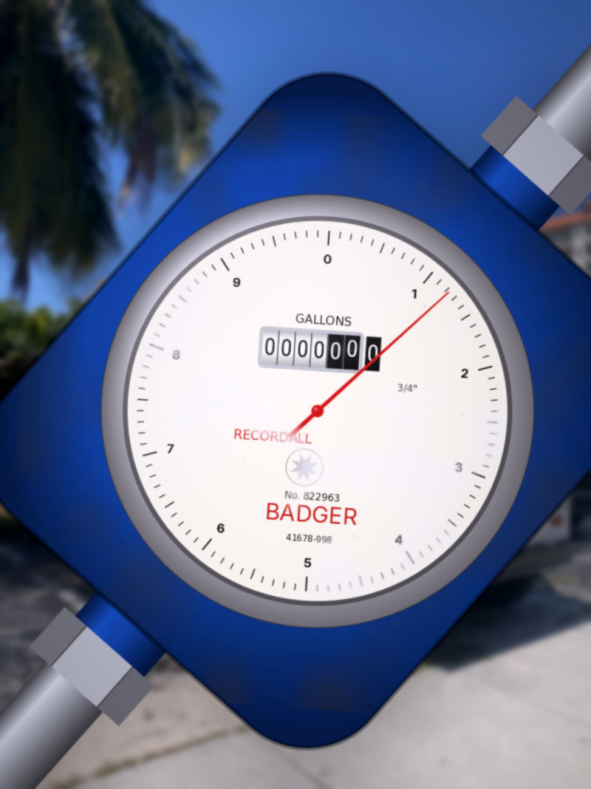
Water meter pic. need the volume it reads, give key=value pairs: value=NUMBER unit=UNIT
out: value=1.2 unit=gal
